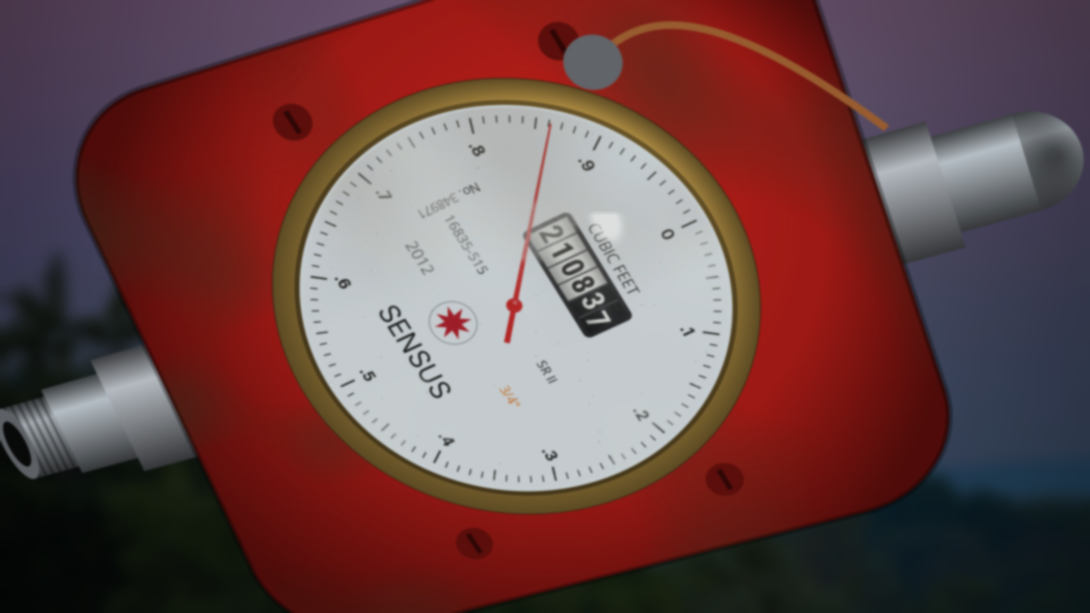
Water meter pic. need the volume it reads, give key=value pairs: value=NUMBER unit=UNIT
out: value=210836.86 unit=ft³
